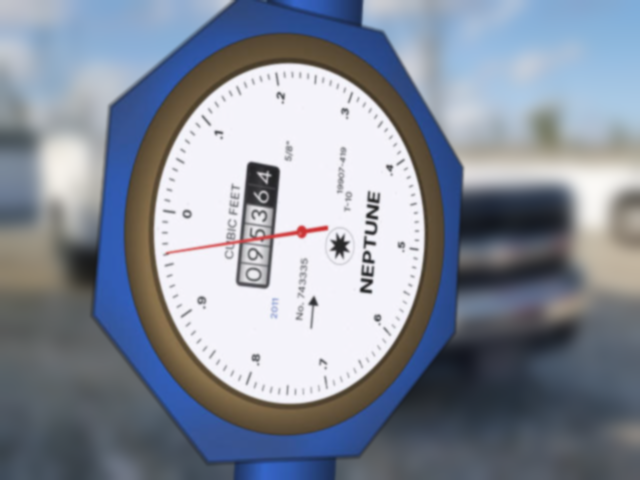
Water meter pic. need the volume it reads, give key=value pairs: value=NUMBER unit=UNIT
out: value=95363.96 unit=ft³
